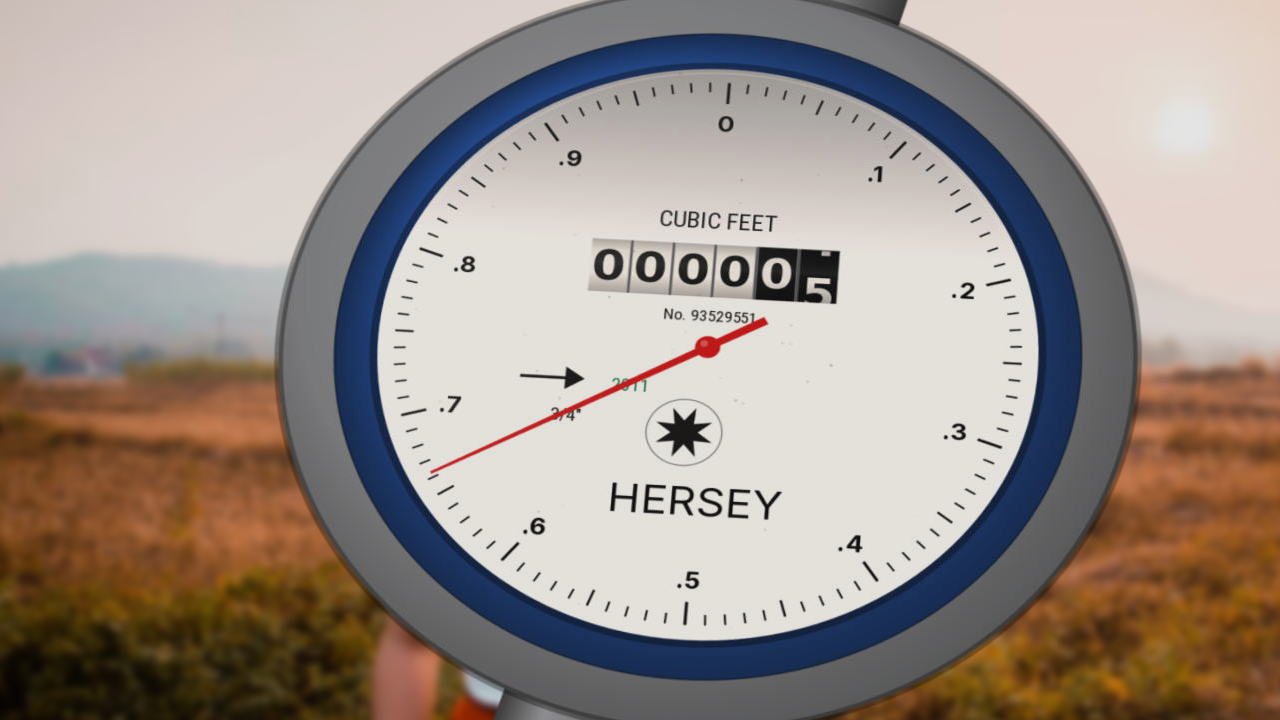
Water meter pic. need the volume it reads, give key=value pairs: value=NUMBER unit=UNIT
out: value=4.66 unit=ft³
